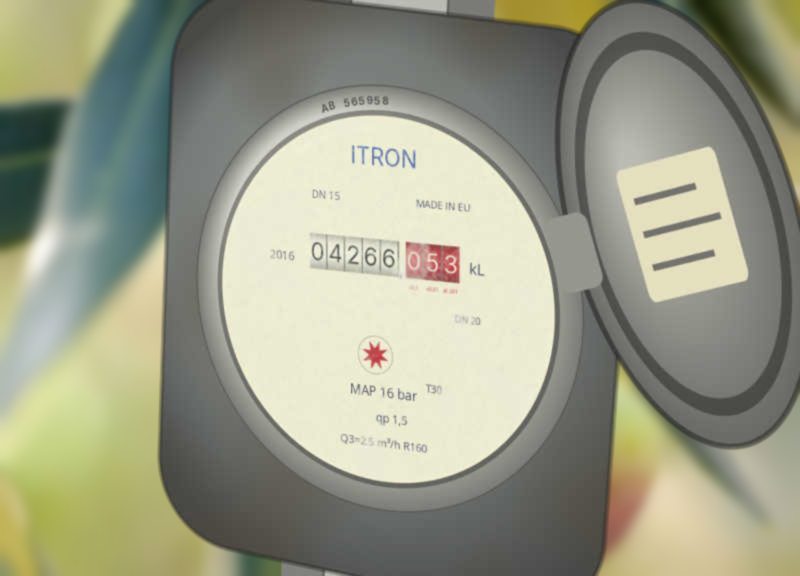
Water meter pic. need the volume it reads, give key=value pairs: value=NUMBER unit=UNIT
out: value=4266.053 unit=kL
